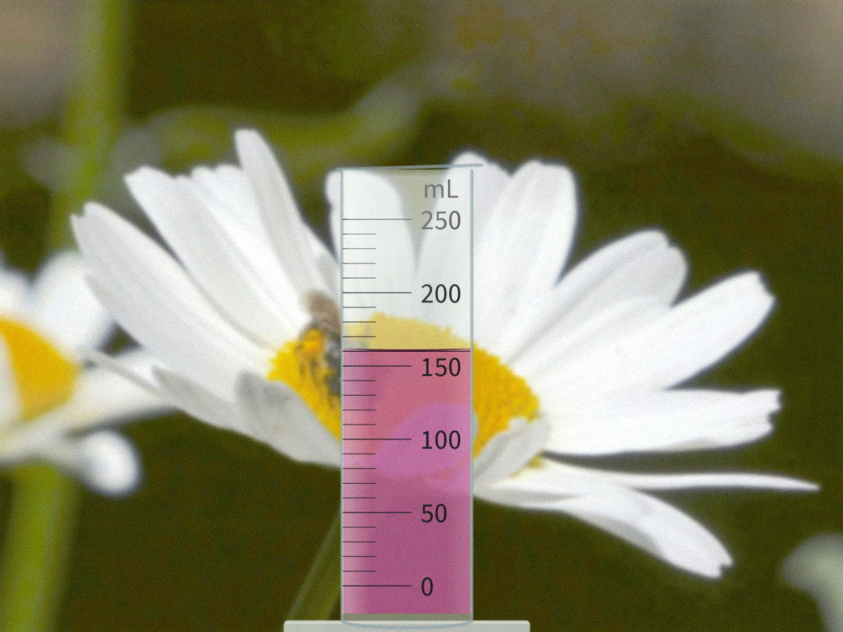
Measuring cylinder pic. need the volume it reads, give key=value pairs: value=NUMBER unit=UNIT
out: value=160 unit=mL
